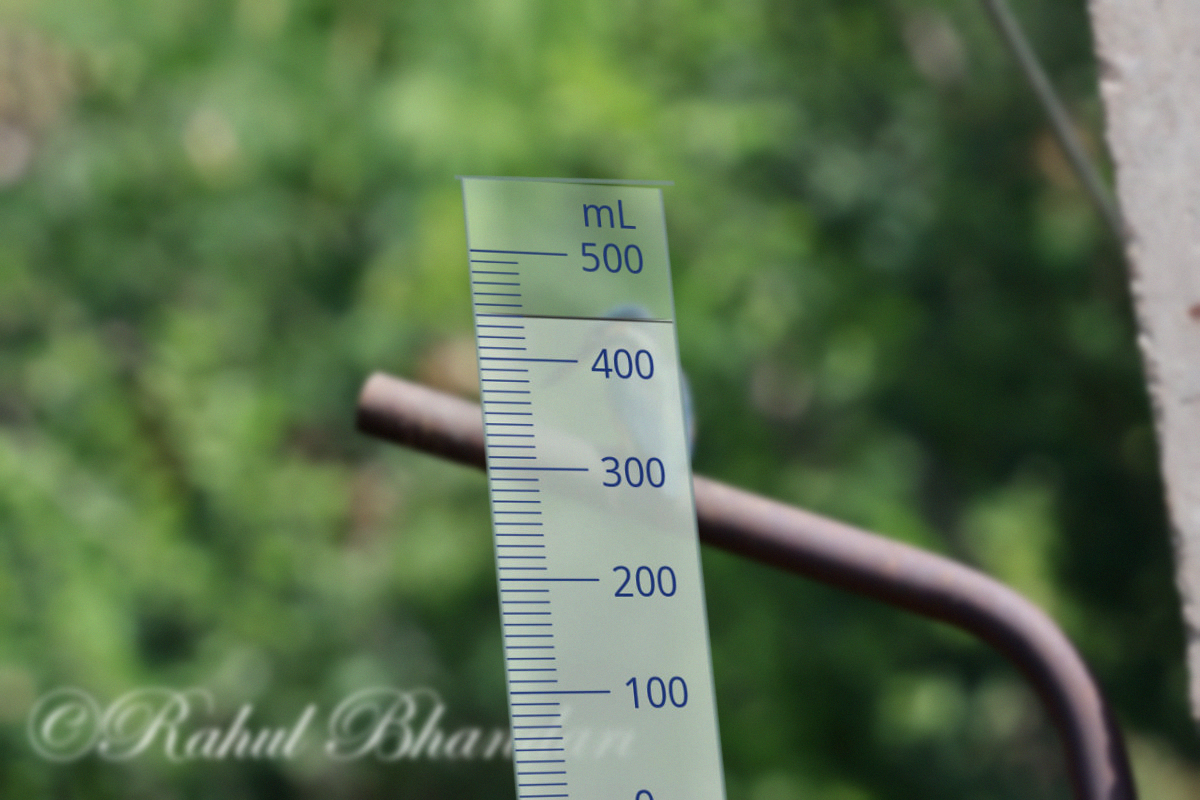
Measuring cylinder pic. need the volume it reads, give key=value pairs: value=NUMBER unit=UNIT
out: value=440 unit=mL
